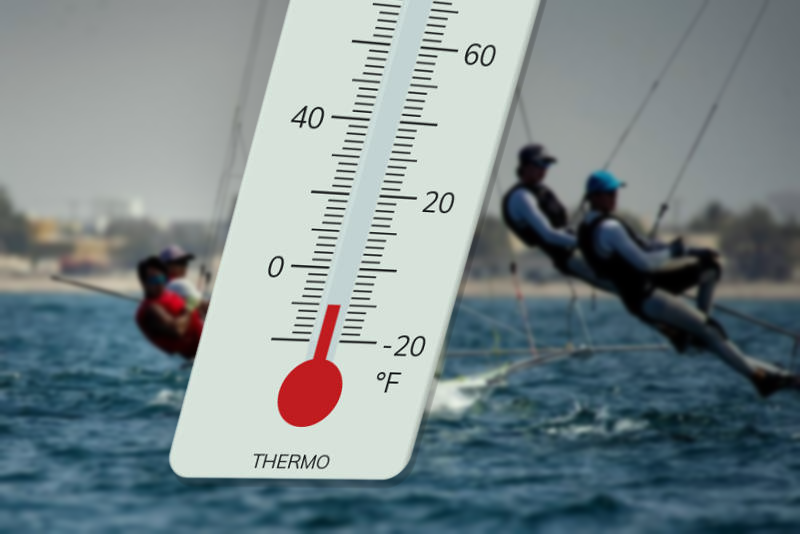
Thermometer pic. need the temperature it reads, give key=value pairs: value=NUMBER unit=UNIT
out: value=-10 unit=°F
